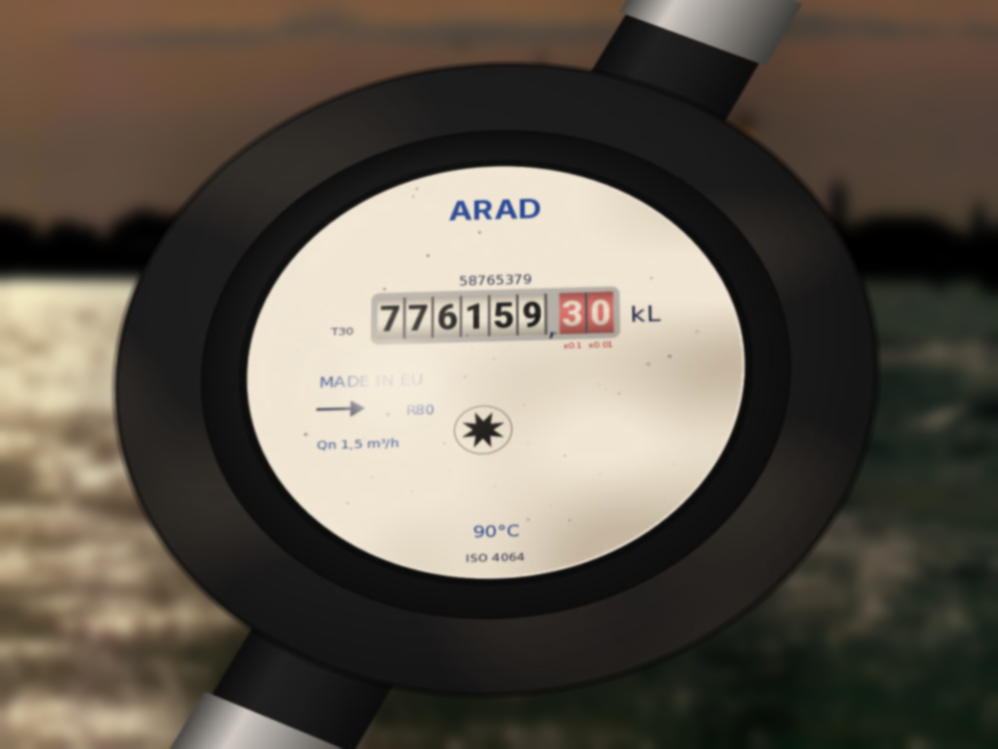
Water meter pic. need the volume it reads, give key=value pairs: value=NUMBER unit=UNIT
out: value=776159.30 unit=kL
